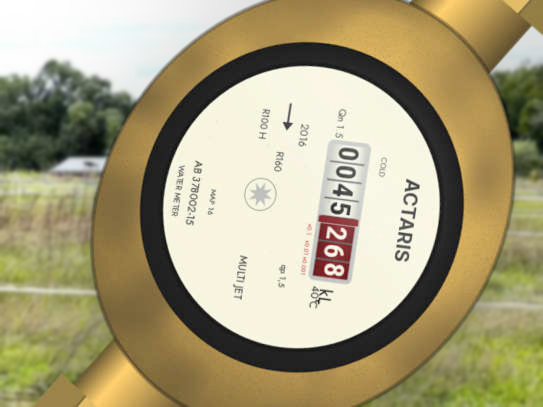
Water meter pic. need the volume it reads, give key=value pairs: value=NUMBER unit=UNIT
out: value=45.268 unit=kL
